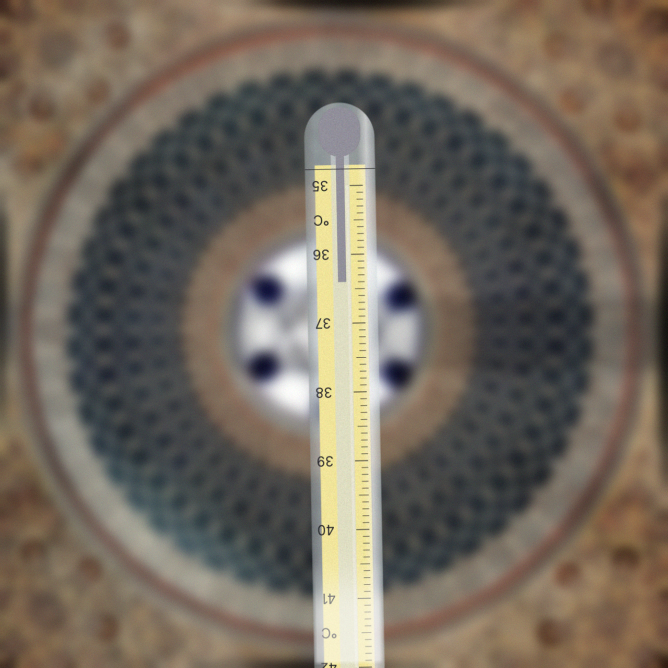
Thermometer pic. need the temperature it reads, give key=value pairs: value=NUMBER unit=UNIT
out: value=36.4 unit=°C
